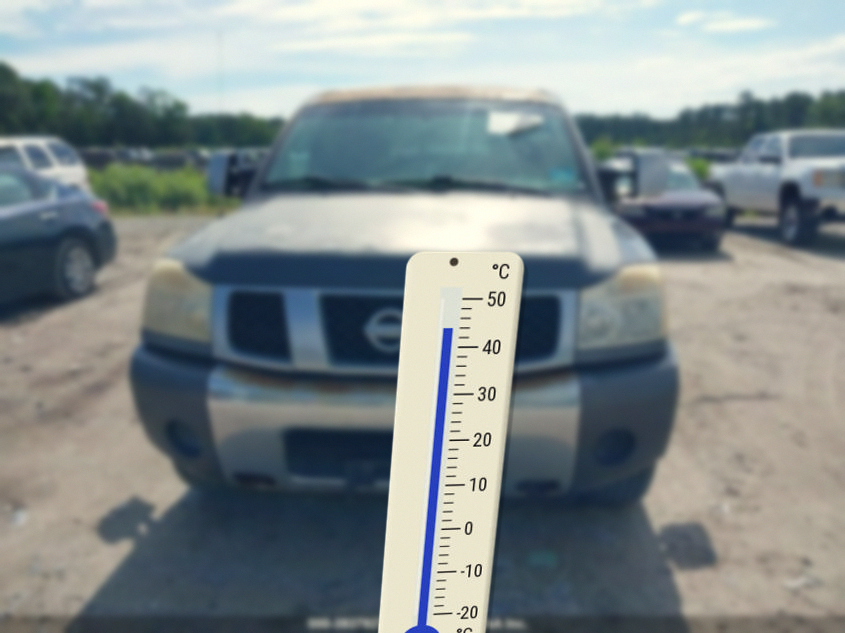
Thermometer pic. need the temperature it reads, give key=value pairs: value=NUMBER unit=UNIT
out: value=44 unit=°C
